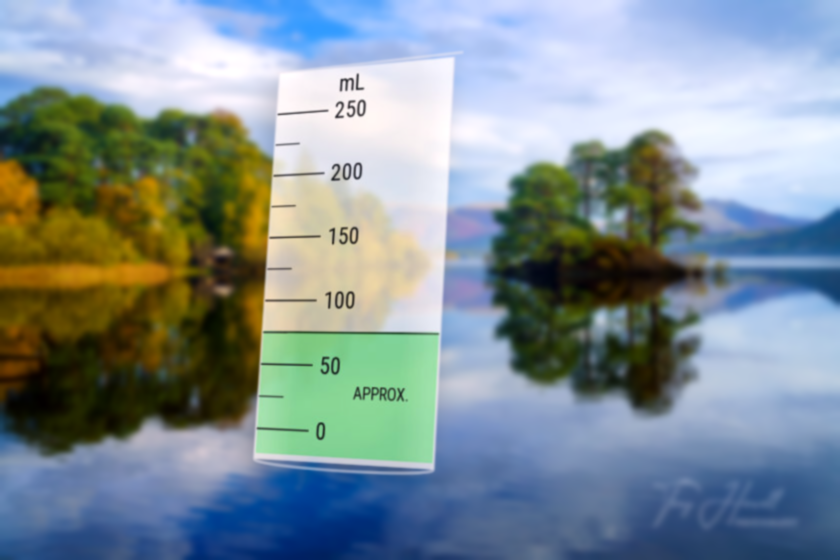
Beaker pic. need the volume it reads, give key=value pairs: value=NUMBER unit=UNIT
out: value=75 unit=mL
